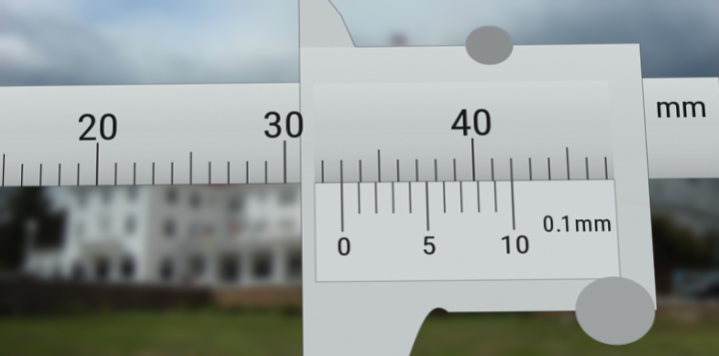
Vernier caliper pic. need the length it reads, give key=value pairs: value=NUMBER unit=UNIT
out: value=33.0 unit=mm
